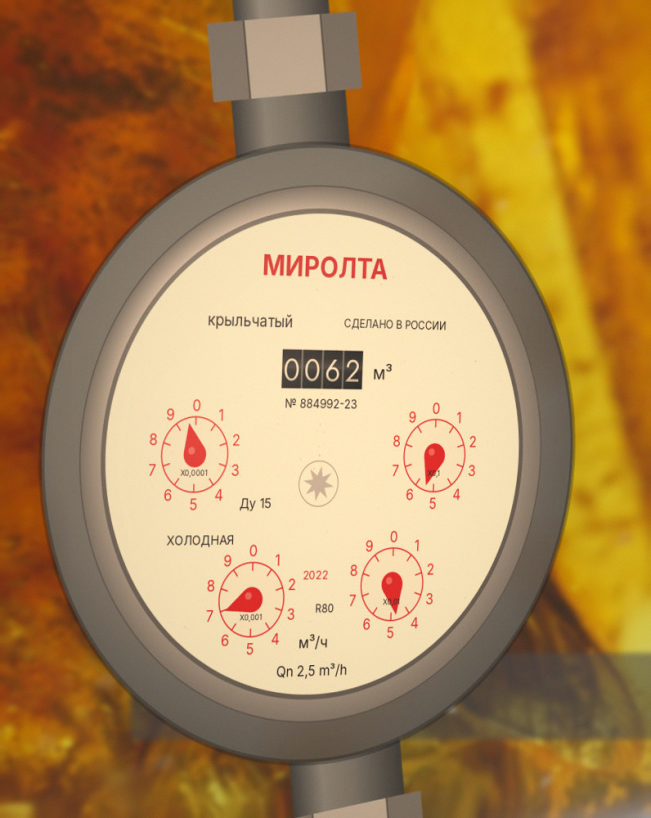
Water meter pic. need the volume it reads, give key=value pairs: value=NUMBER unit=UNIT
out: value=62.5469 unit=m³
